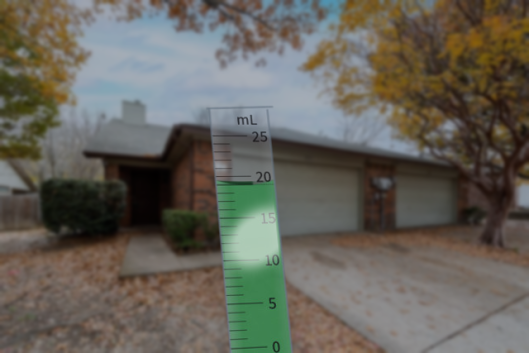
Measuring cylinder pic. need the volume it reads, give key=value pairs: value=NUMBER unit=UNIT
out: value=19 unit=mL
